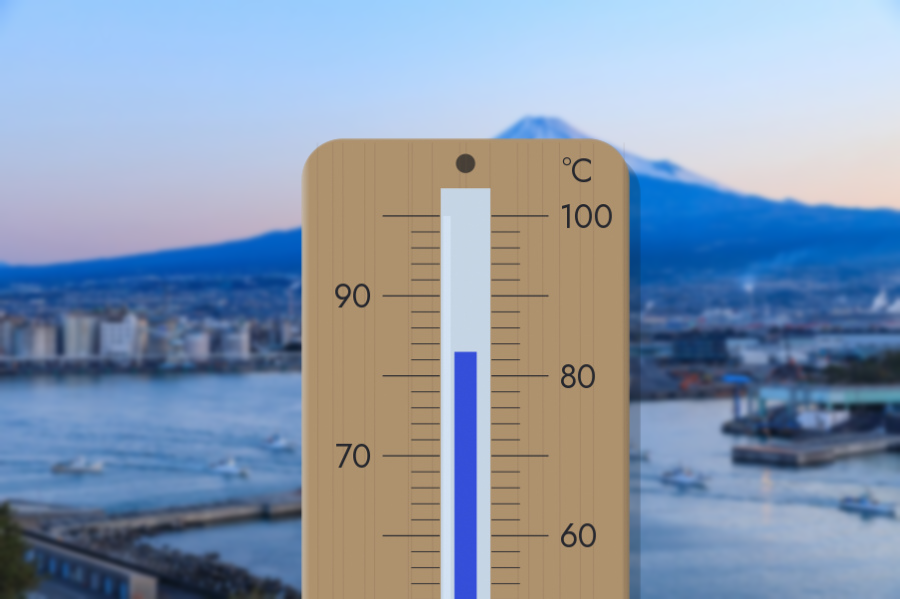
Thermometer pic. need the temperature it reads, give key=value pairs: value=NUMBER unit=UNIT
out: value=83 unit=°C
